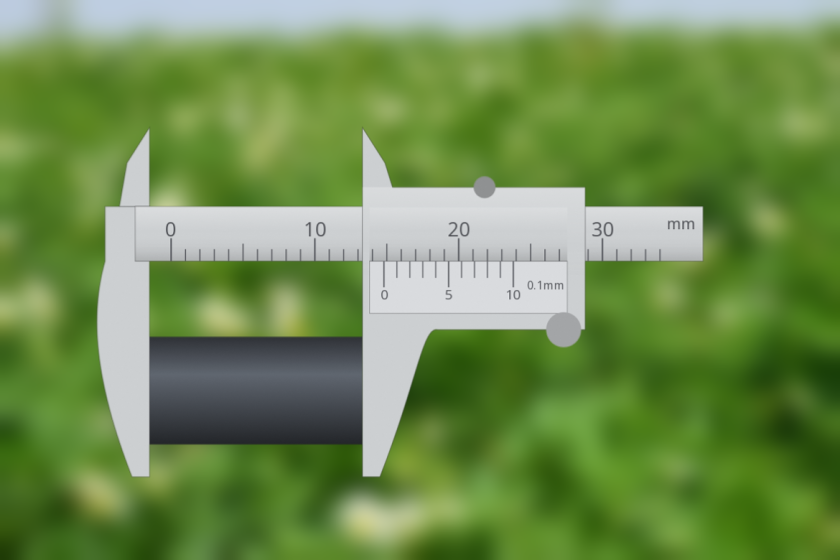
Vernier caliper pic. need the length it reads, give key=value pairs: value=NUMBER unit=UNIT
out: value=14.8 unit=mm
